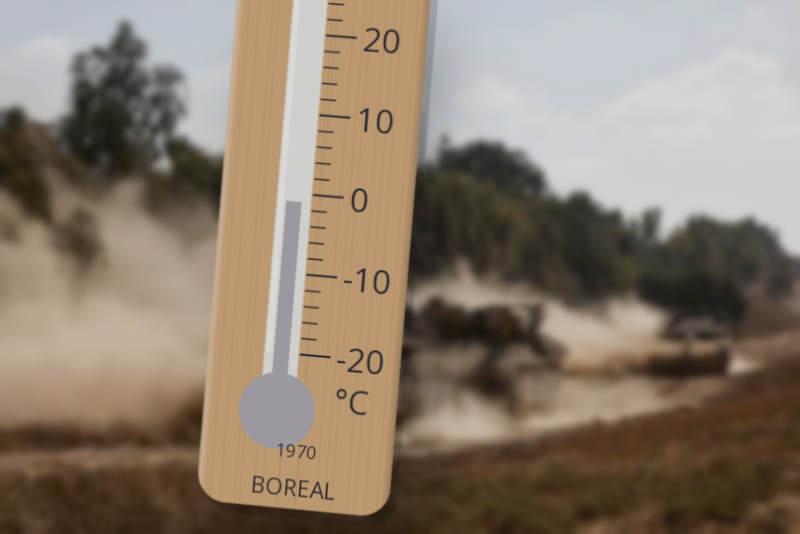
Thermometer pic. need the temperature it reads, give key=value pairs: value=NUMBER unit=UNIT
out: value=-1 unit=°C
